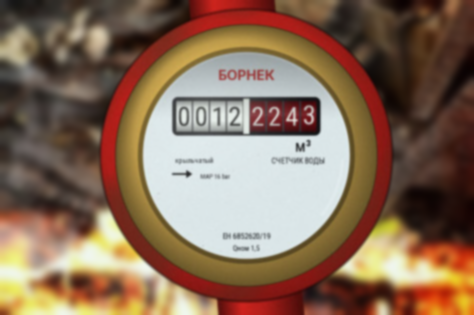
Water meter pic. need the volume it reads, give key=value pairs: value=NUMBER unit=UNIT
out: value=12.2243 unit=m³
